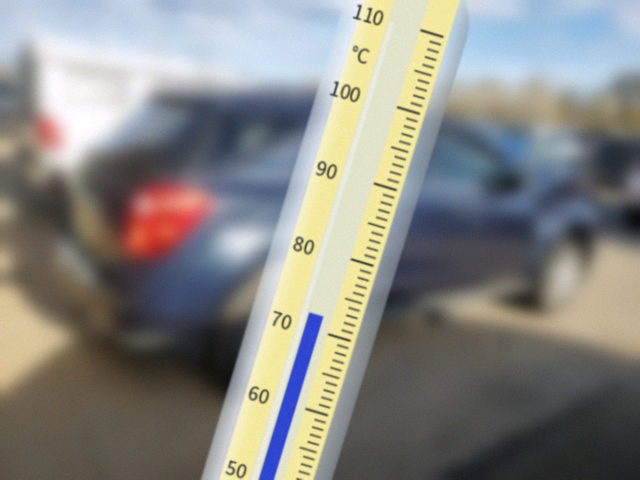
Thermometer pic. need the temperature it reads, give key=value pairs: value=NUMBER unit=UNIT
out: value=72 unit=°C
